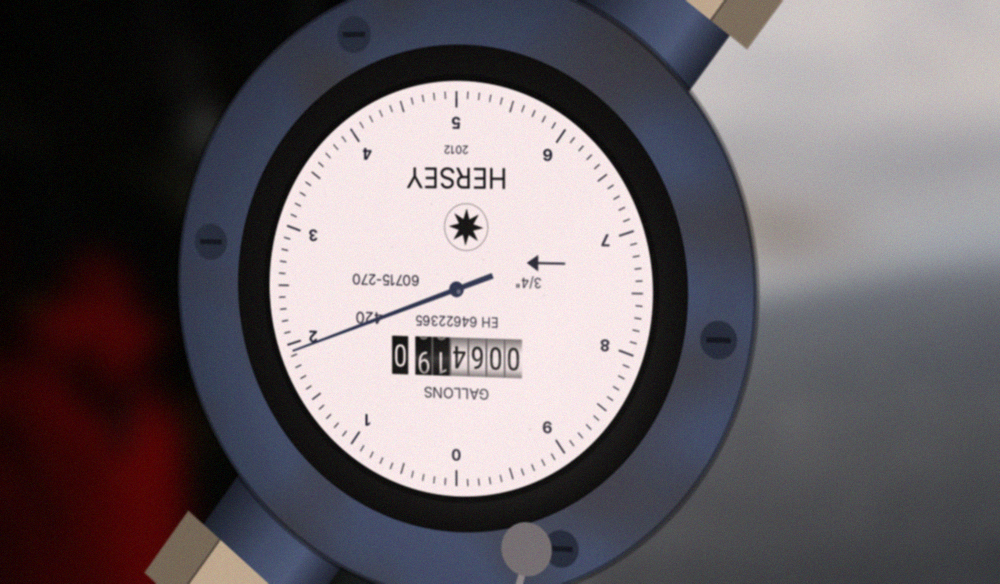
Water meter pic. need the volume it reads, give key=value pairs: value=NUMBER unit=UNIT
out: value=64191.9 unit=gal
